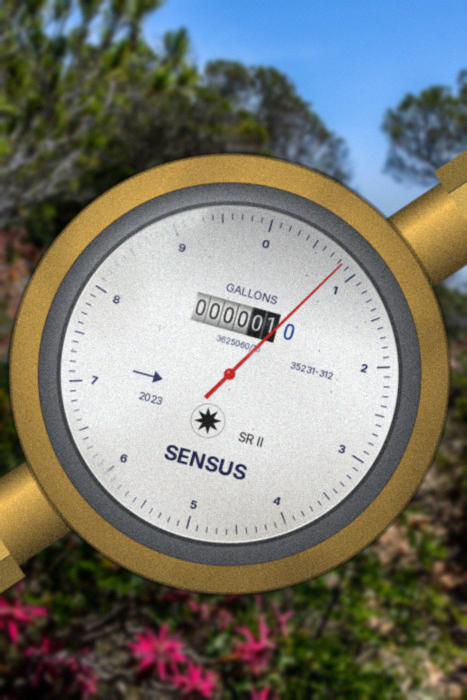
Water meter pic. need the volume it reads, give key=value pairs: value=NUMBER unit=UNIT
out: value=10.8 unit=gal
